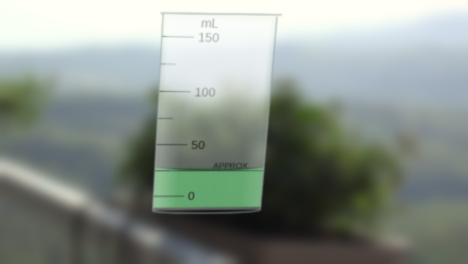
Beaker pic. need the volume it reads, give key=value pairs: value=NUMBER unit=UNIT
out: value=25 unit=mL
